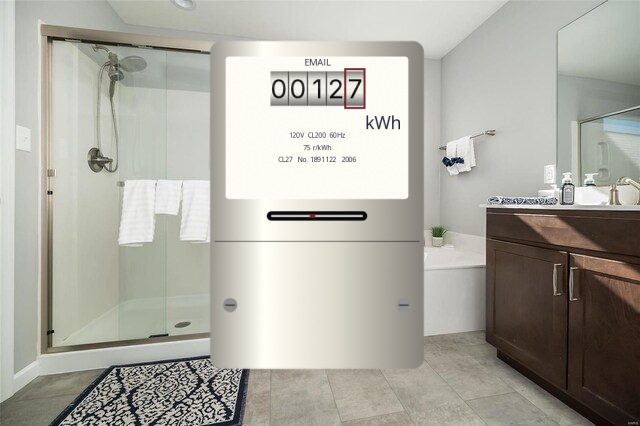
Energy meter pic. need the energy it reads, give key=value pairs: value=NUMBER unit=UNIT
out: value=12.7 unit=kWh
